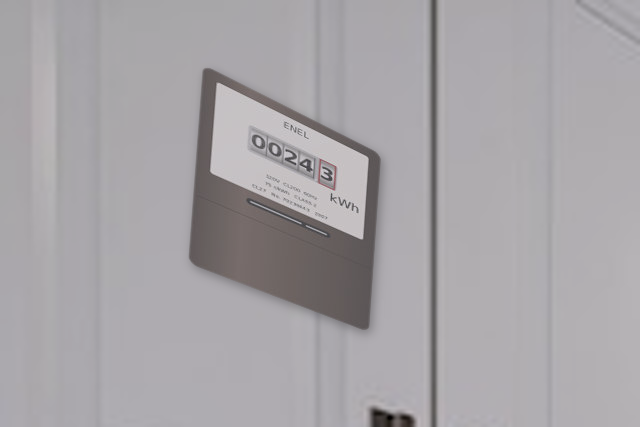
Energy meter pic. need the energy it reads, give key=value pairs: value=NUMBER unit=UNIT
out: value=24.3 unit=kWh
